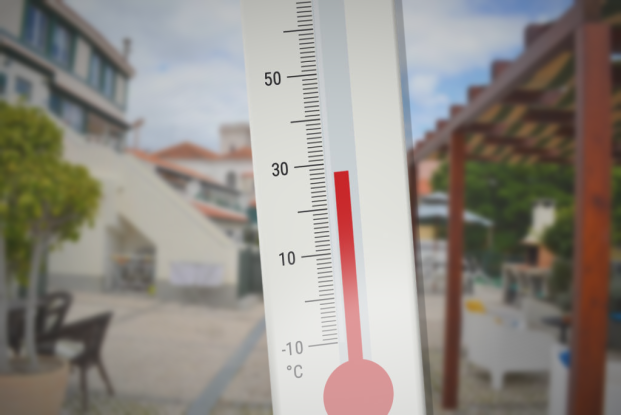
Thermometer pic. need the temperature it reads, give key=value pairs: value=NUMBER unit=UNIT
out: value=28 unit=°C
